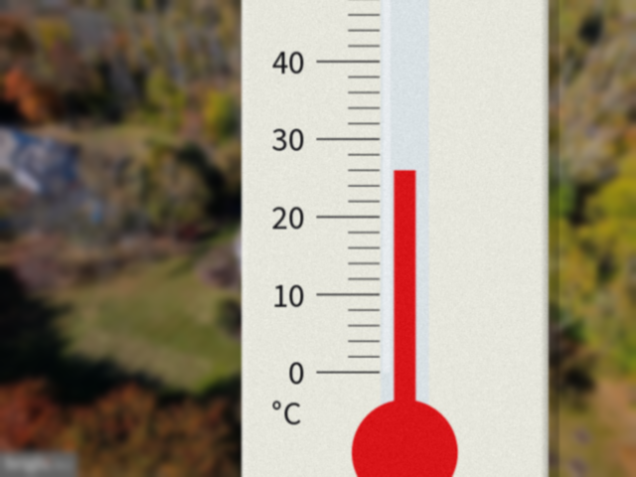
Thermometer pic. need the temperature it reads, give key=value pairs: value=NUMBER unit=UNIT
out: value=26 unit=°C
